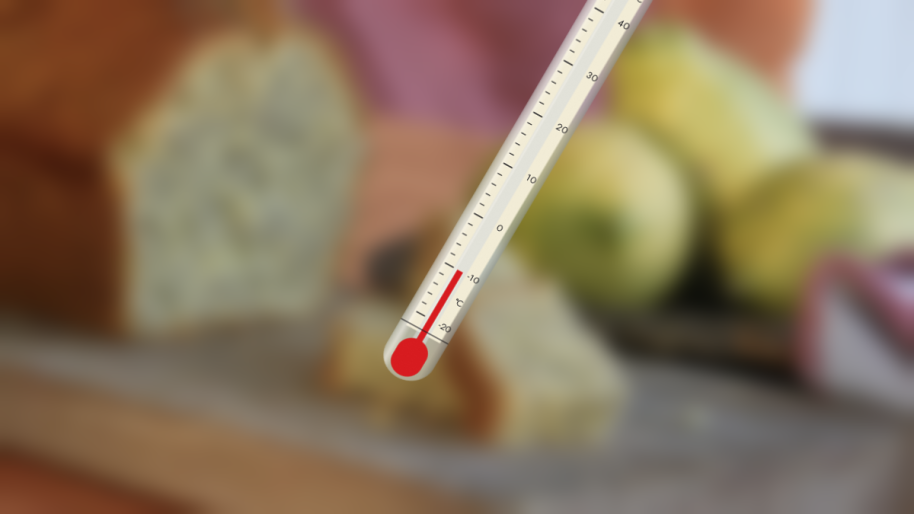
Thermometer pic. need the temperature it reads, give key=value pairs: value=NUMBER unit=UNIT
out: value=-10 unit=°C
